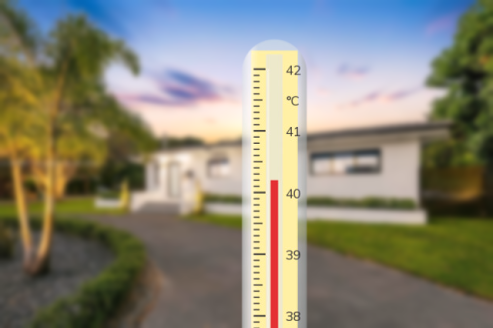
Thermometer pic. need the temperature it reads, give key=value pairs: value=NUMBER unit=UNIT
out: value=40.2 unit=°C
